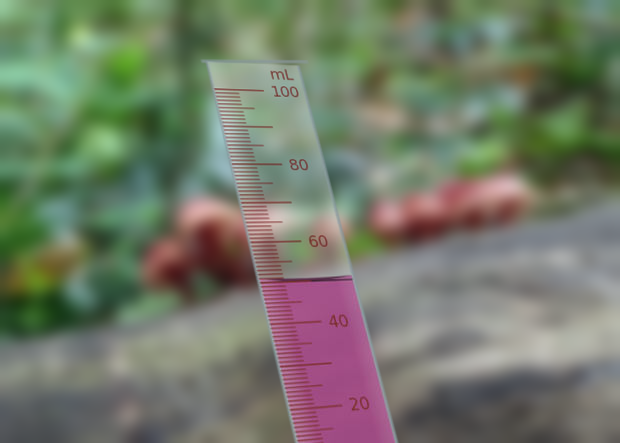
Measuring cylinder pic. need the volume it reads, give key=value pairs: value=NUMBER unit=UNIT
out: value=50 unit=mL
